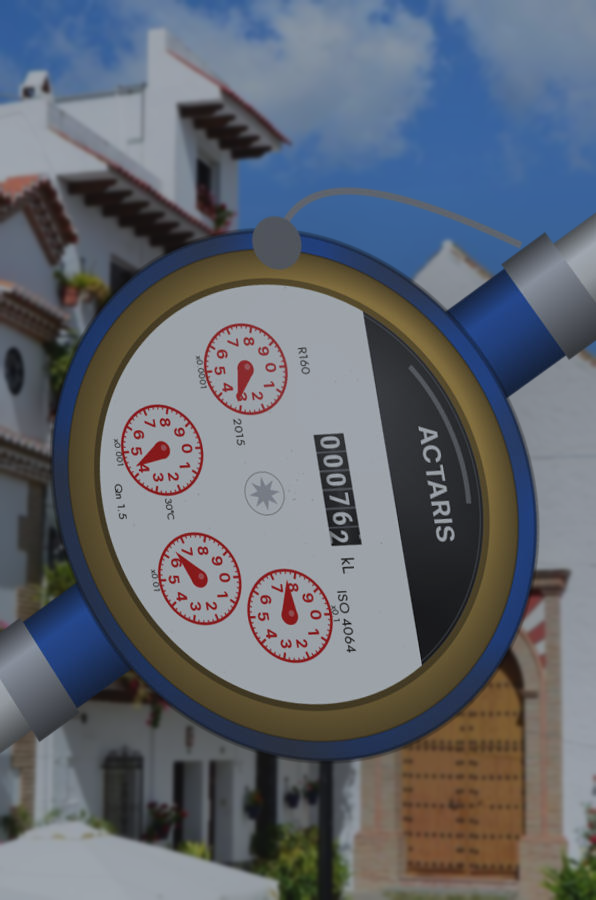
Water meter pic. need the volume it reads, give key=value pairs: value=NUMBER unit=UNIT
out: value=761.7643 unit=kL
